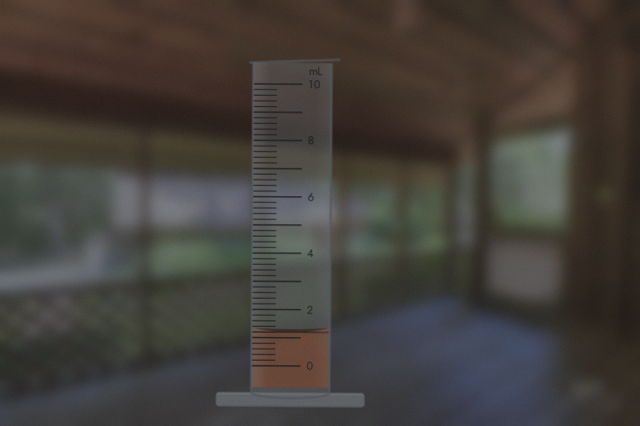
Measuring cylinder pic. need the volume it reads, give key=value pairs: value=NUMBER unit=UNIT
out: value=1.2 unit=mL
